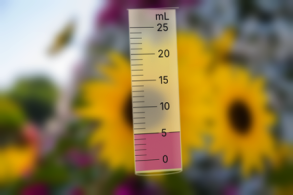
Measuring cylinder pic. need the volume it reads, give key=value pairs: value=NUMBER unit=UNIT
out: value=5 unit=mL
